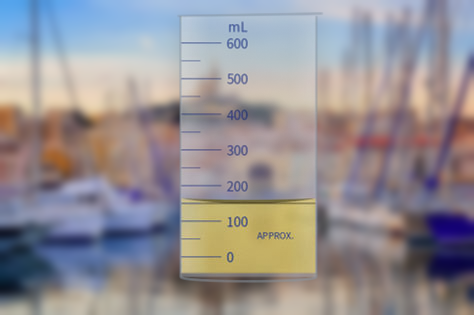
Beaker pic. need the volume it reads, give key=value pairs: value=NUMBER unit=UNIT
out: value=150 unit=mL
